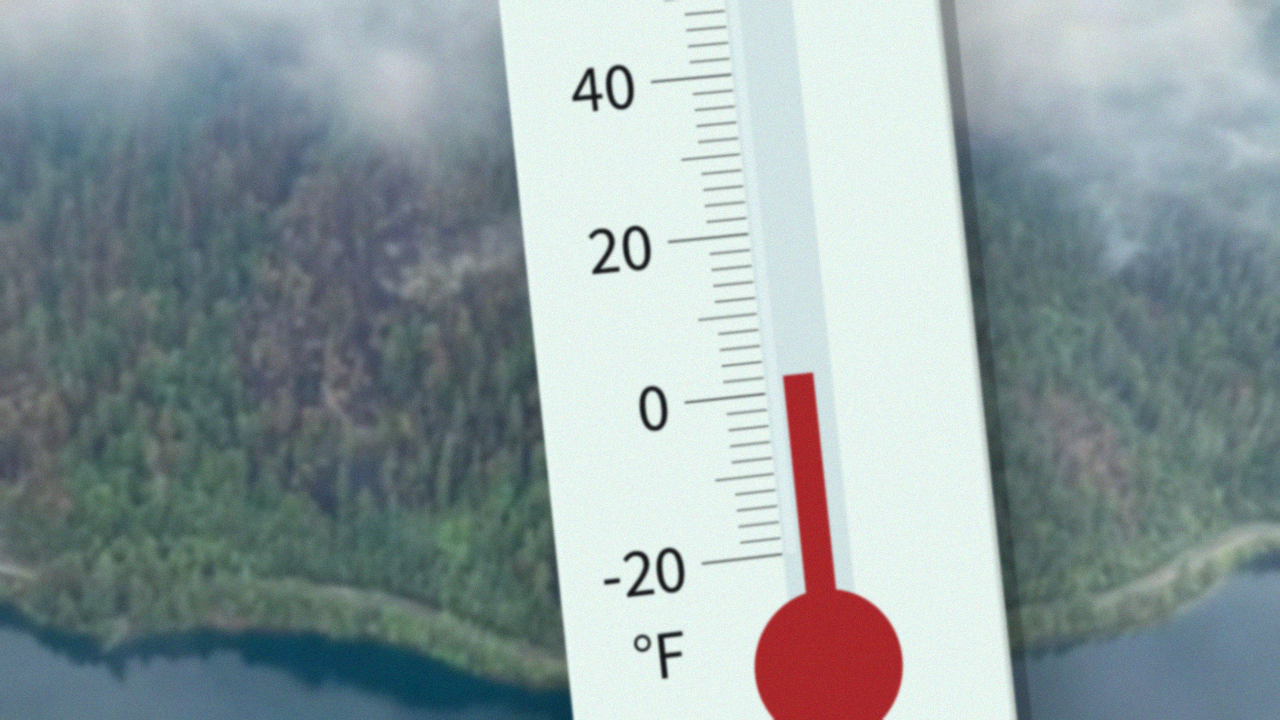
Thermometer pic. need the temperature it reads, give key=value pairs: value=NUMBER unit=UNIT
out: value=2 unit=°F
